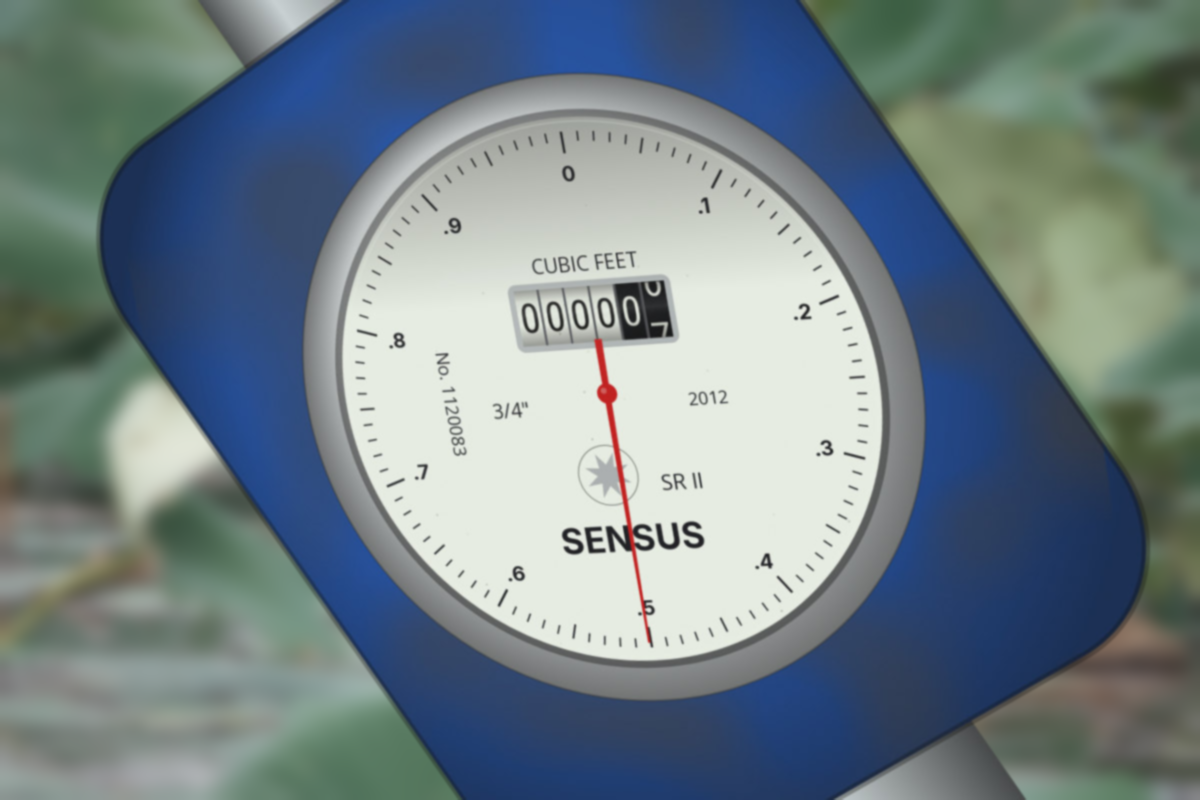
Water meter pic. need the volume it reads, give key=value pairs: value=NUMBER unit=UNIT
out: value=6.50 unit=ft³
